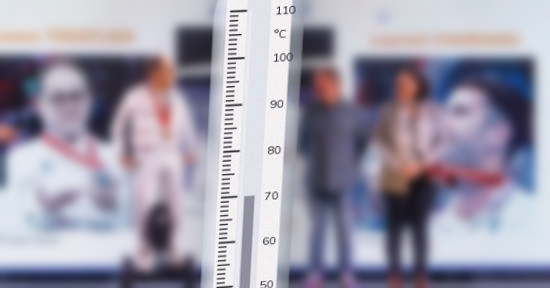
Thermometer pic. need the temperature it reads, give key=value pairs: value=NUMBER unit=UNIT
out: value=70 unit=°C
